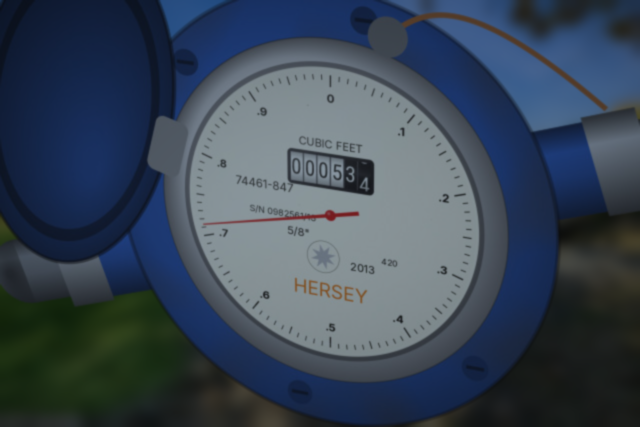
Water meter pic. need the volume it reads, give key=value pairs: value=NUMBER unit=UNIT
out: value=533.71 unit=ft³
